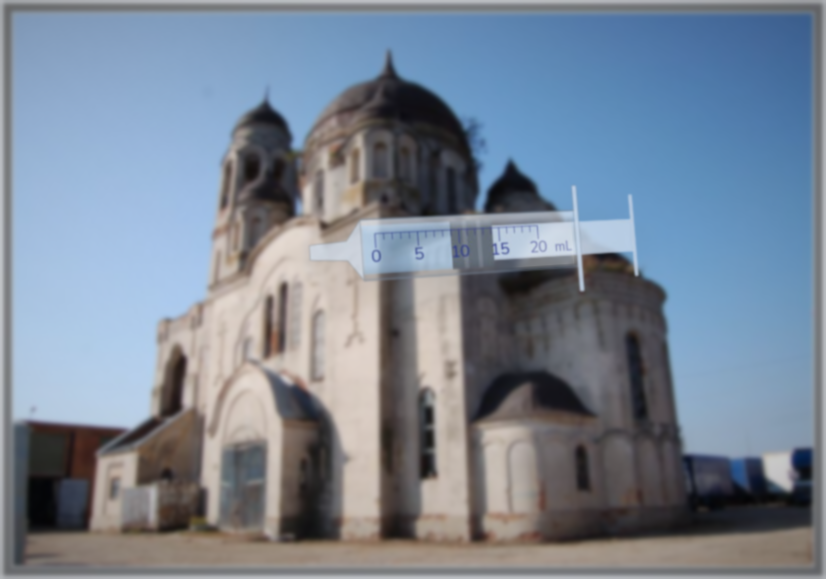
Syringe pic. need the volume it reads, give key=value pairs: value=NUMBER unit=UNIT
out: value=9 unit=mL
